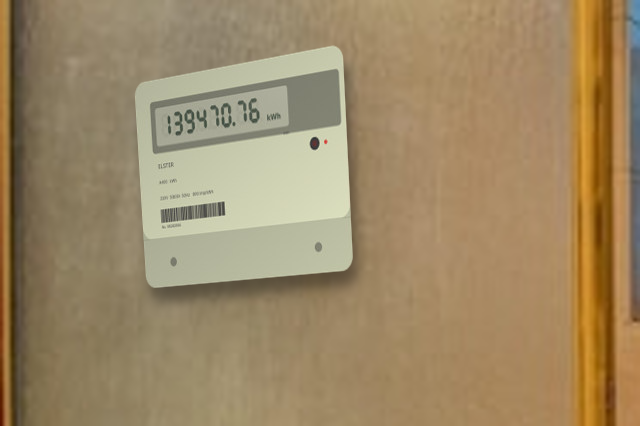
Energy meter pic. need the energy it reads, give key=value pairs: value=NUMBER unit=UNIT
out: value=139470.76 unit=kWh
